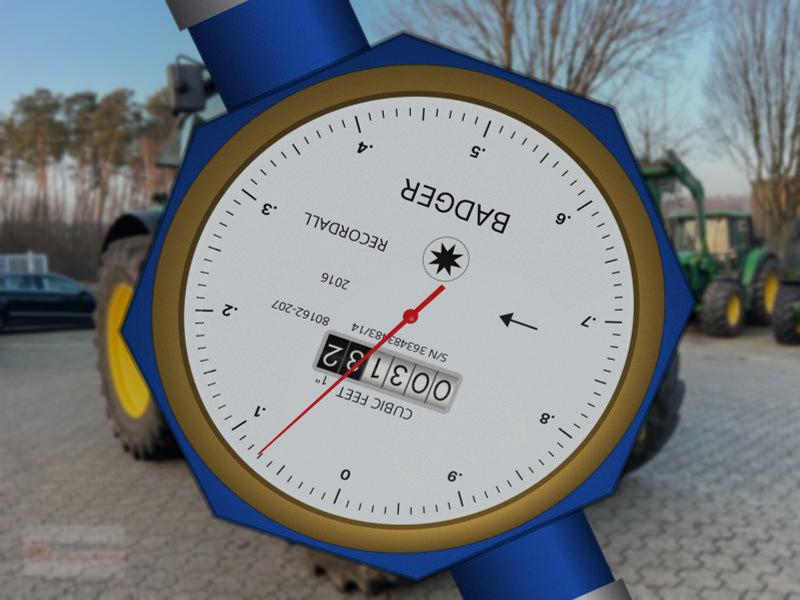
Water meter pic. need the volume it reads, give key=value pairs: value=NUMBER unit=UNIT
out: value=3132.07 unit=ft³
